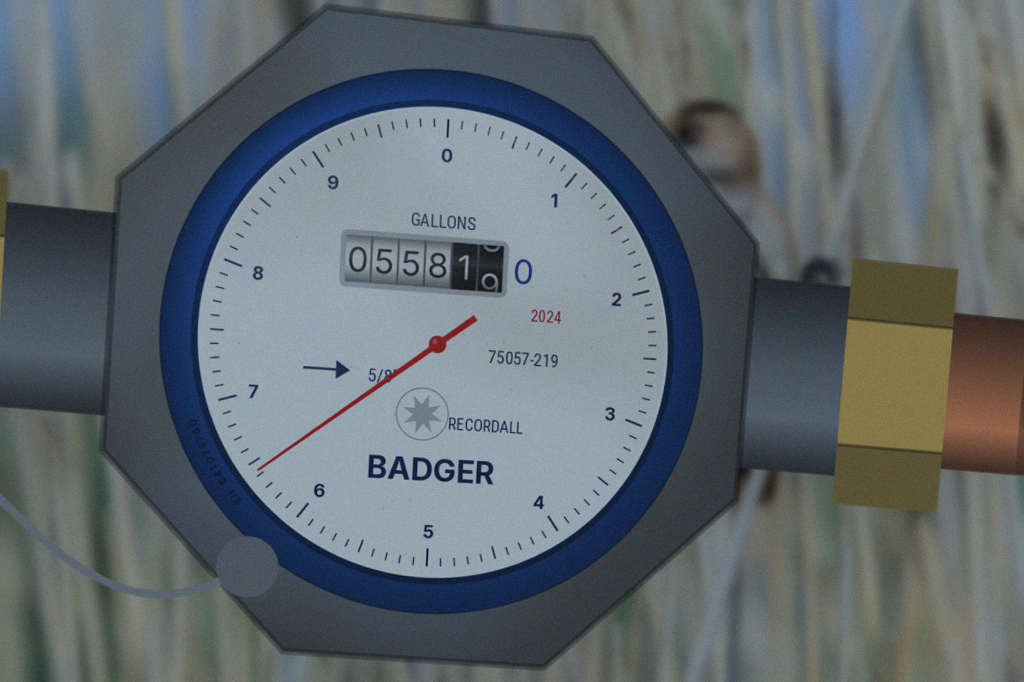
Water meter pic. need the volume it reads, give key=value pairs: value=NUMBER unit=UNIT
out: value=558186.4 unit=gal
